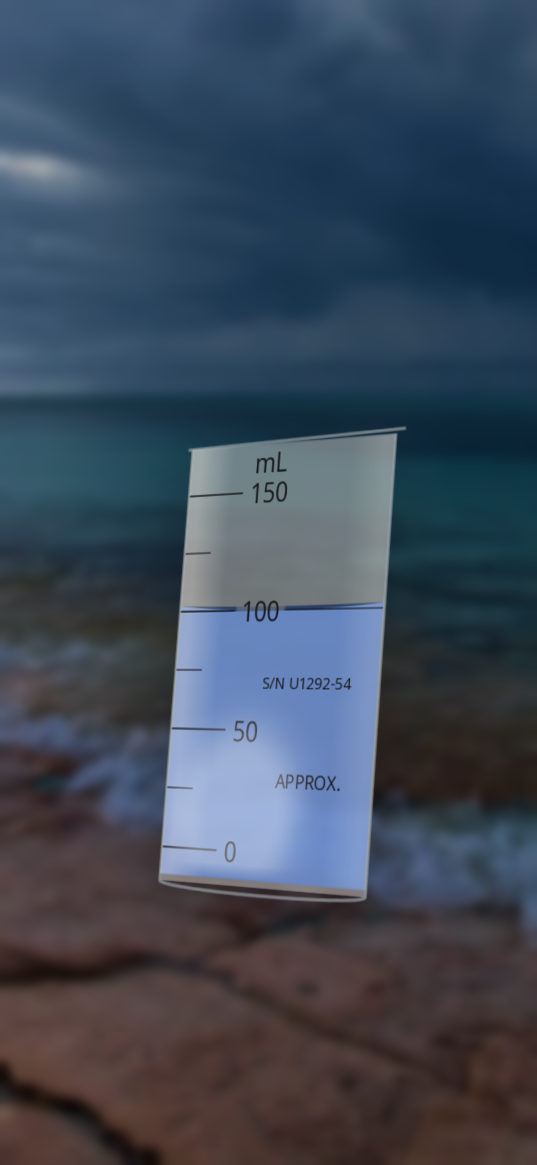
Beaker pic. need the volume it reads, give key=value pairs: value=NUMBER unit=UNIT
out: value=100 unit=mL
